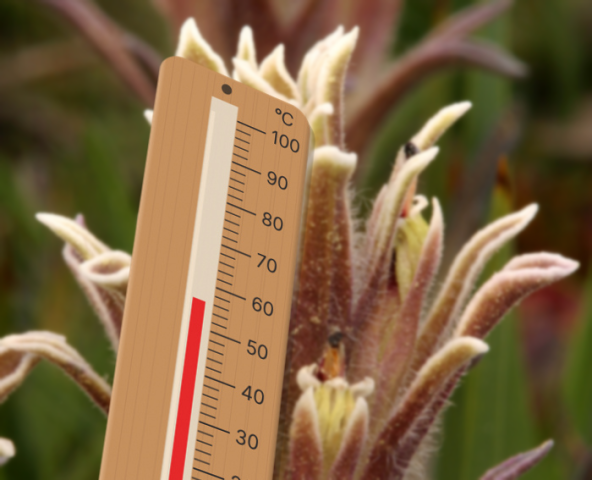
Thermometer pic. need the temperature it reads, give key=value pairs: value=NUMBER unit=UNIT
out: value=56 unit=°C
